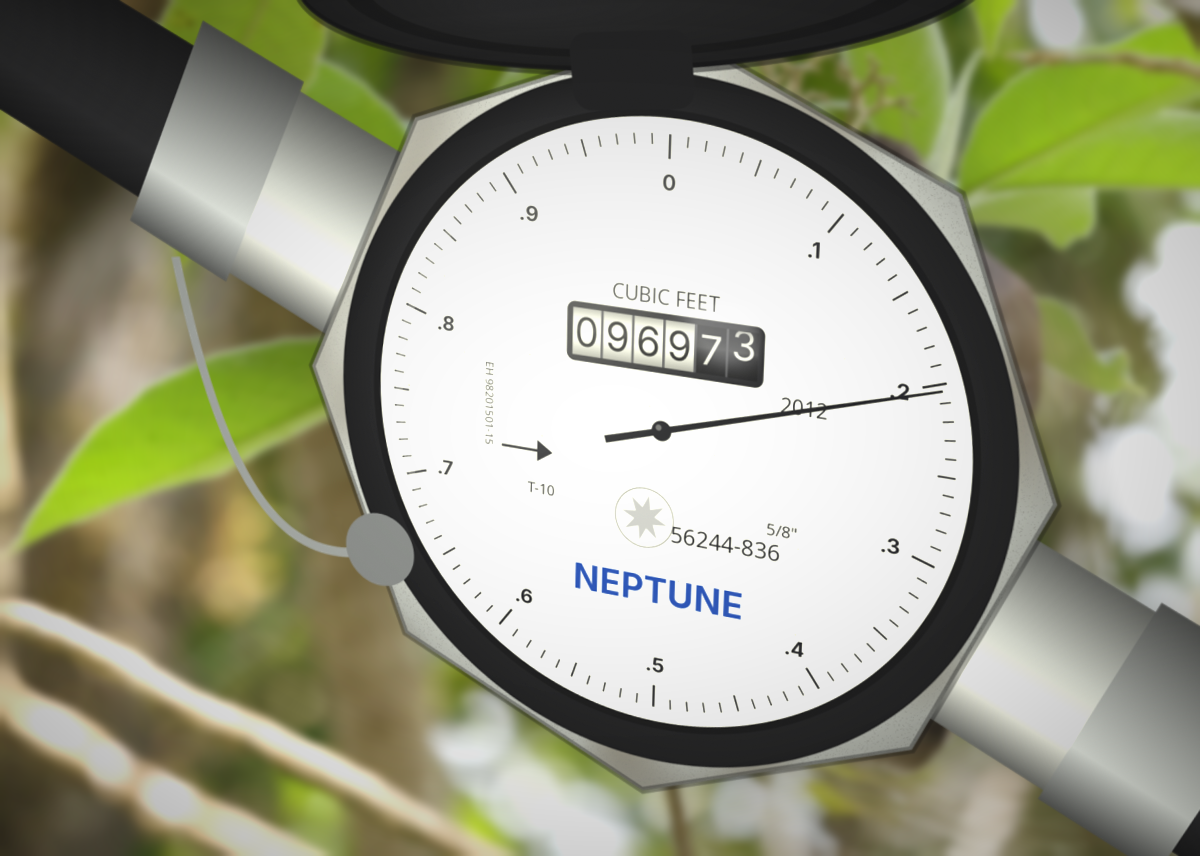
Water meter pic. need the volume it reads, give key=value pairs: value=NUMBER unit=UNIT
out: value=96973.20 unit=ft³
